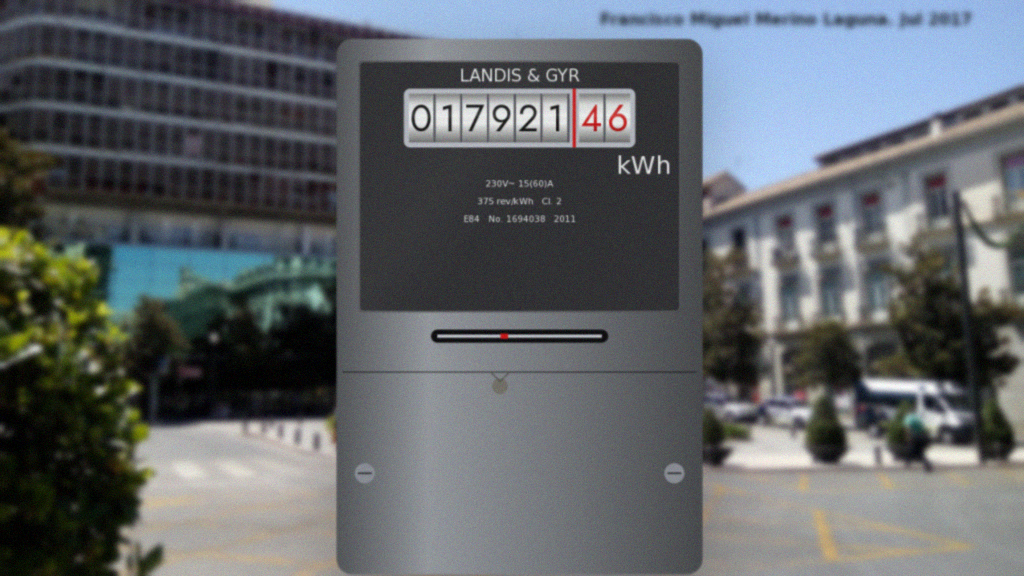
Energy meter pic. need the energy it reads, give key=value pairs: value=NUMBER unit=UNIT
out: value=17921.46 unit=kWh
